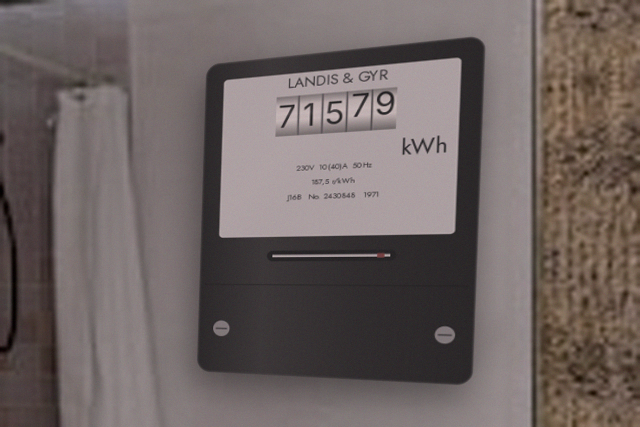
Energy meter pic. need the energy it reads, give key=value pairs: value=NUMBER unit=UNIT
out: value=71579 unit=kWh
